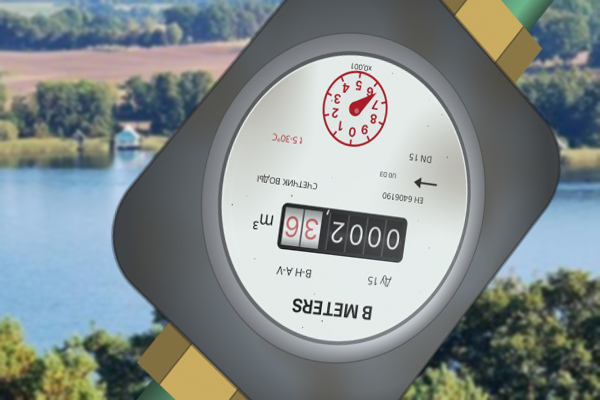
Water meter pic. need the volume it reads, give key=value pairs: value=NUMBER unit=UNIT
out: value=2.366 unit=m³
